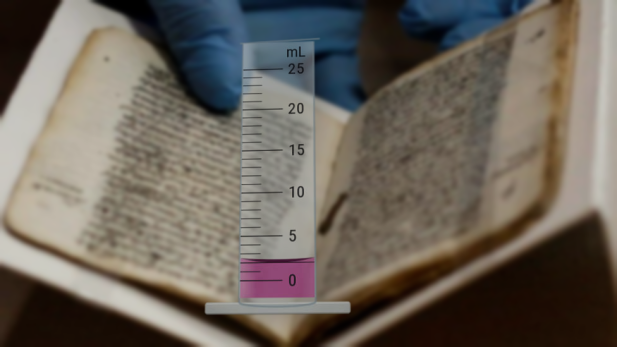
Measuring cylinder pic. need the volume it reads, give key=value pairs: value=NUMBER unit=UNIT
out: value=2 unit=mL
